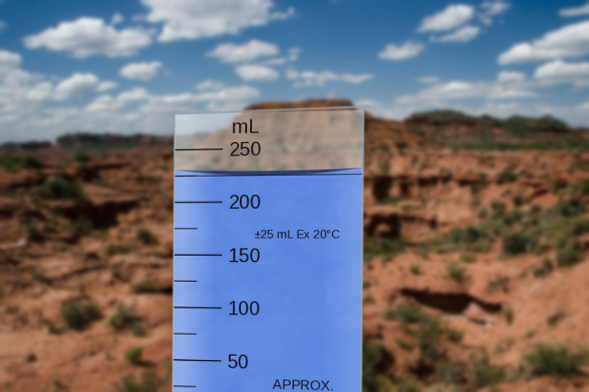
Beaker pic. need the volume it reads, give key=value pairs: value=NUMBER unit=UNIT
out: value=225 unit=mL
